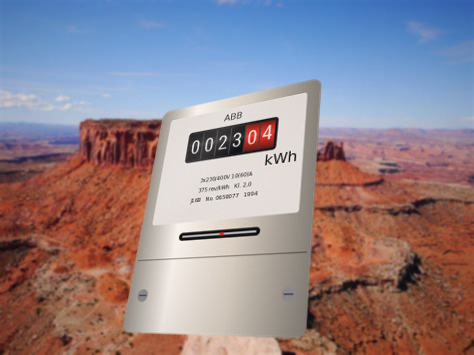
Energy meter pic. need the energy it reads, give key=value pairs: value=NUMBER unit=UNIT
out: value=23.04 unit=kWh
